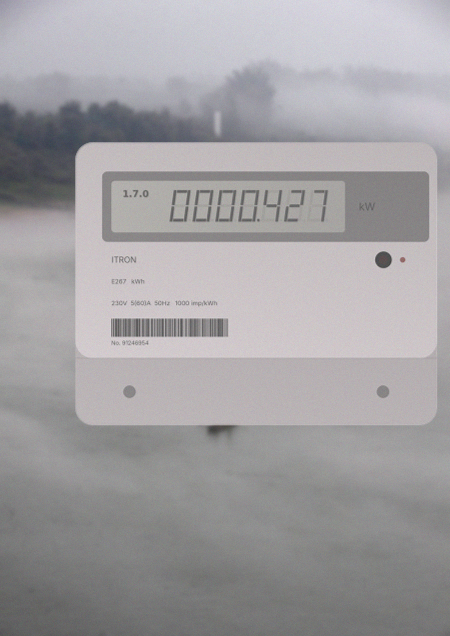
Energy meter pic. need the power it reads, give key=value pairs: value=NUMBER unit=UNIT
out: value=0.427 unit=kW
